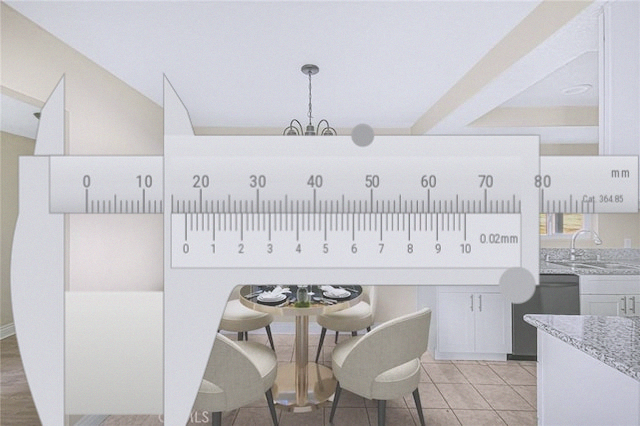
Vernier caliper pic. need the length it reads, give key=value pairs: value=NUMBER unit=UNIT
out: value=17.4 unit=mm
